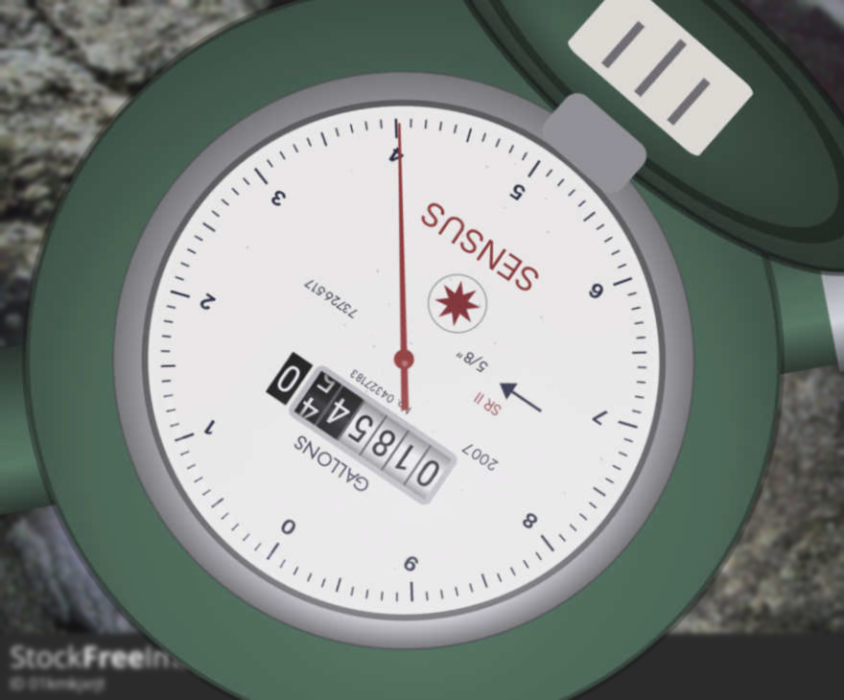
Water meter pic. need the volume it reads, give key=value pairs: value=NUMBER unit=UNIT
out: value=185444.0 unit=gal
